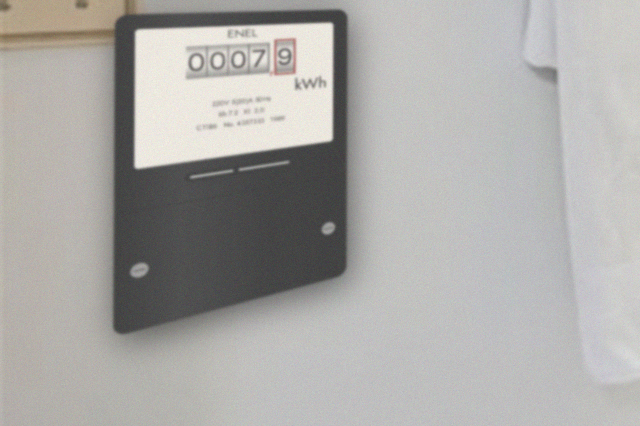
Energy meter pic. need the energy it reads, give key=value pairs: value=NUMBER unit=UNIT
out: value=7.9 unit=kWh
